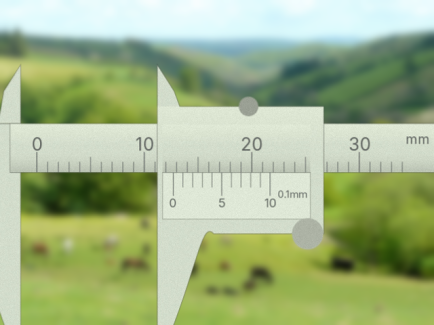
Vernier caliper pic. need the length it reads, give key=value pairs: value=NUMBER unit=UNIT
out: value=12.7 unit=mm
